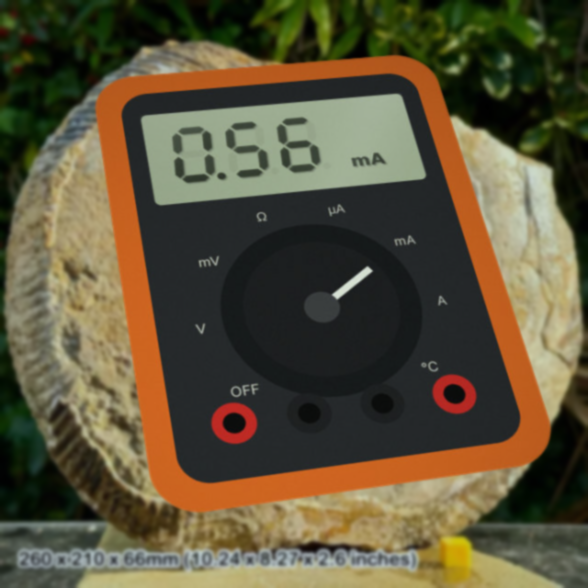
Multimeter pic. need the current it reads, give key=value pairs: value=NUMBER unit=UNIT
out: value=0.56 unit=mA
